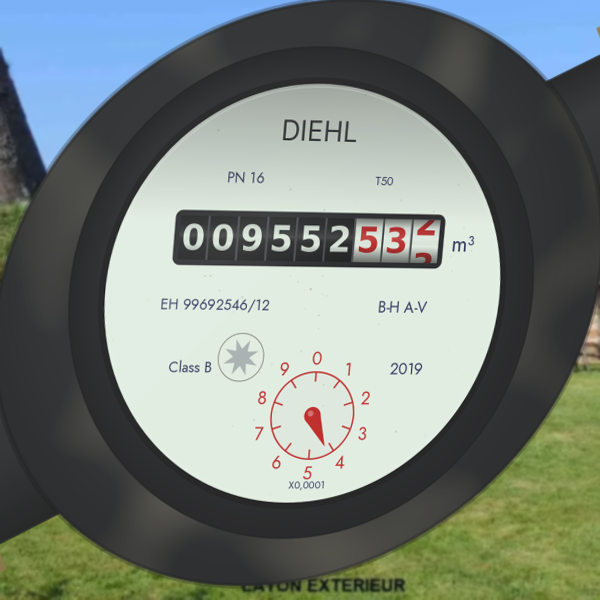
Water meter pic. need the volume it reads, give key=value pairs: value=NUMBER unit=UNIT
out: value=9552.5324 unit=m³
